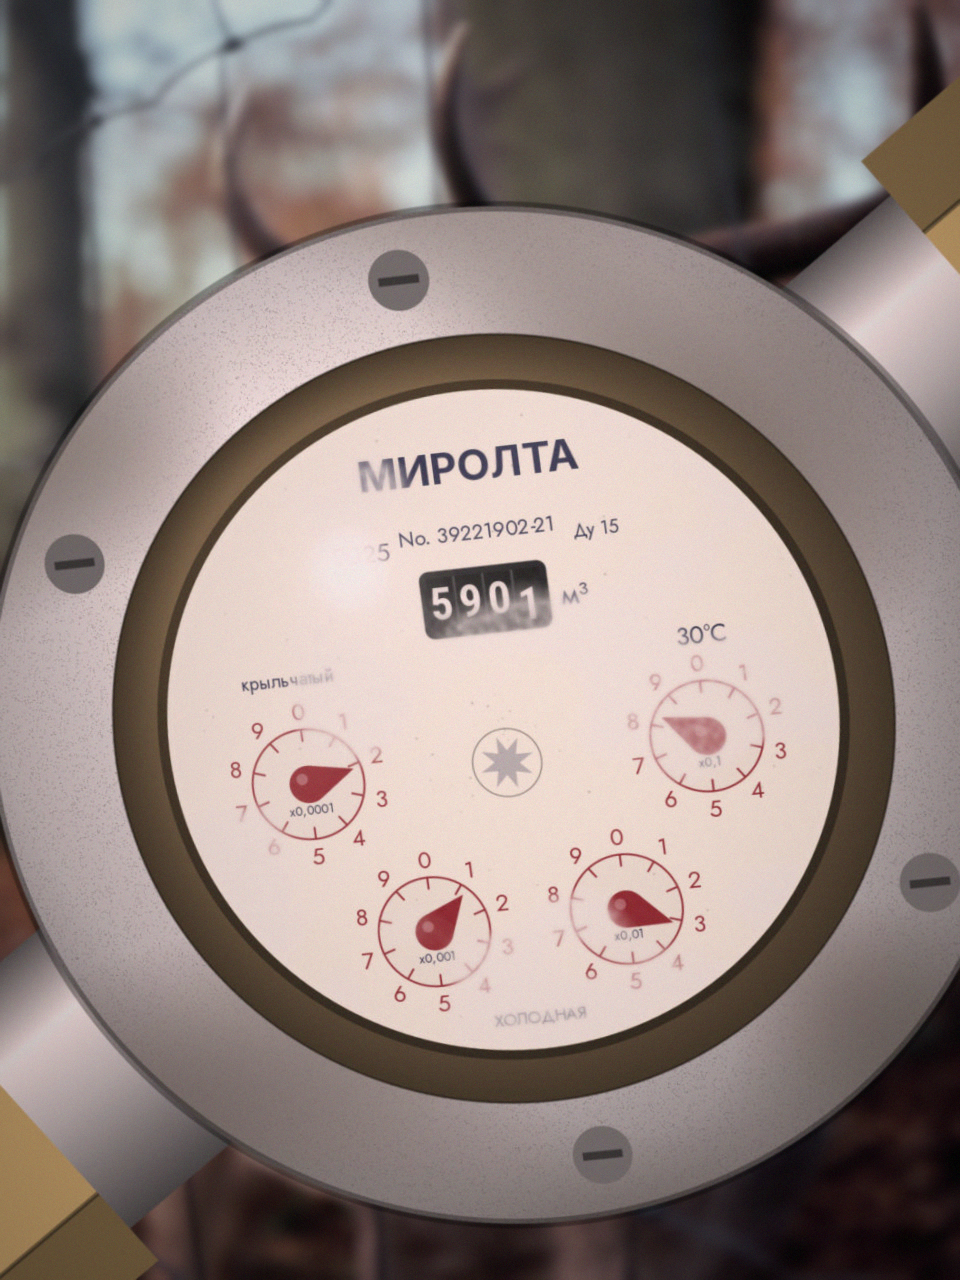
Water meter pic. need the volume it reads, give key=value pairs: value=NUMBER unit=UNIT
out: value=5900.8312 unit=m³
